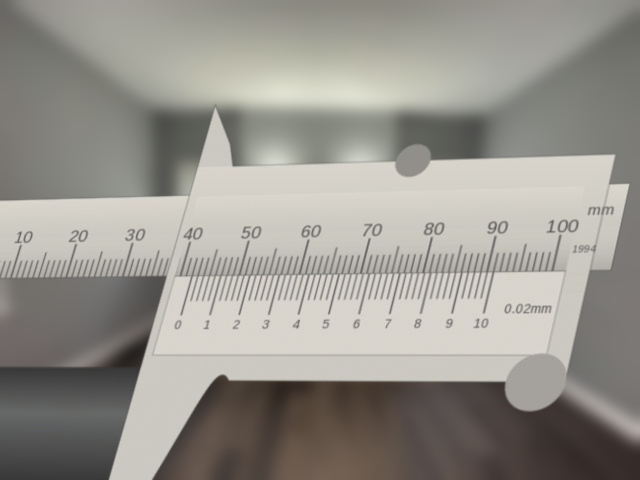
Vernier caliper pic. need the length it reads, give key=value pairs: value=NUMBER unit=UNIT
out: value=42.0 unit=mm
